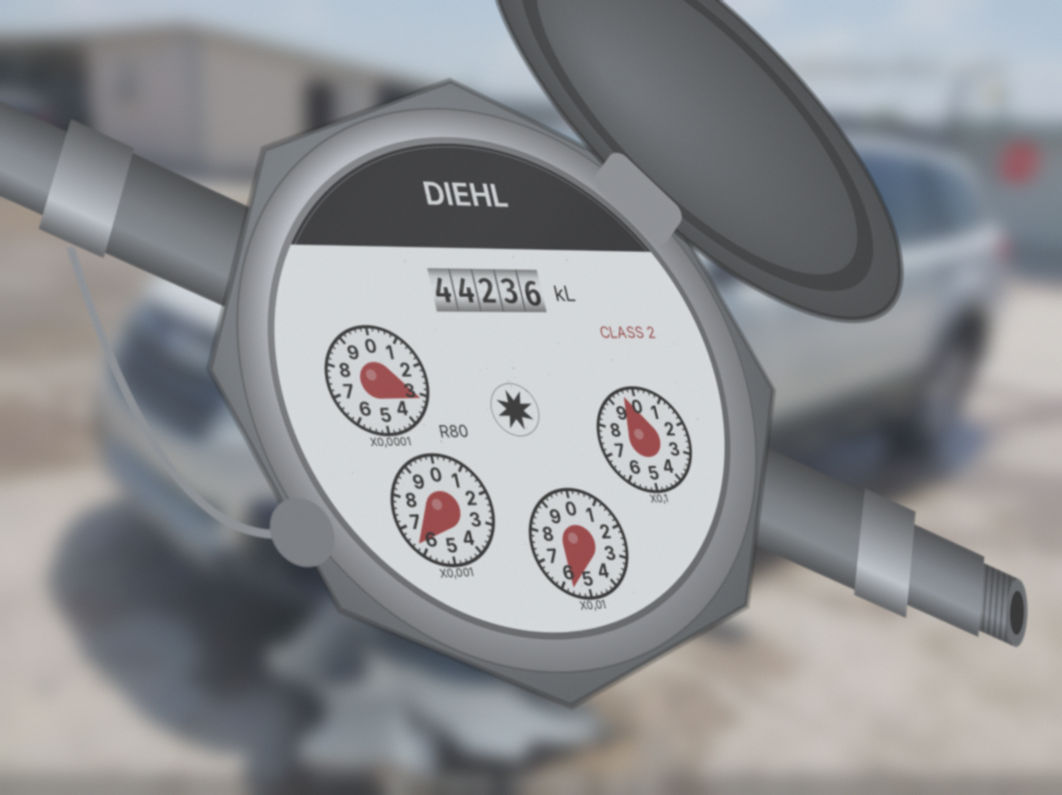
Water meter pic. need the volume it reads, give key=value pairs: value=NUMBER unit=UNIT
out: value=44235.9563 unit=kL
